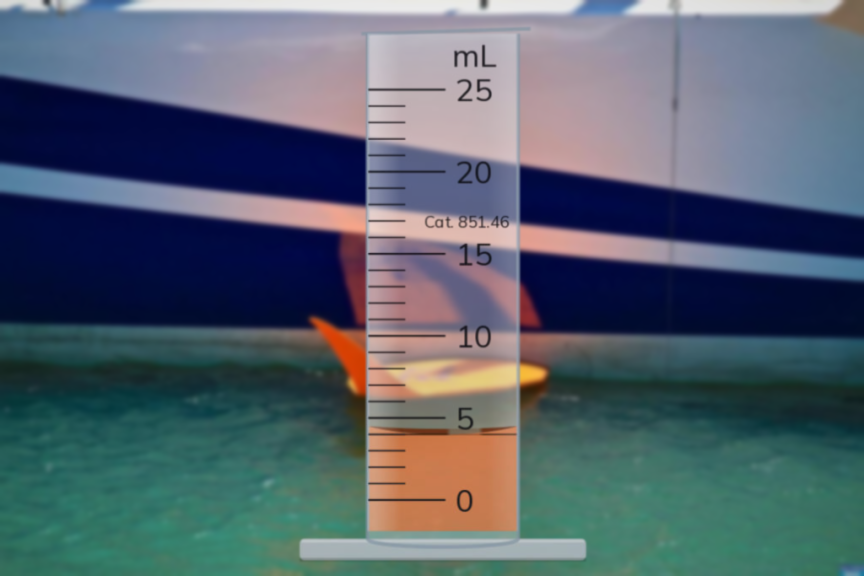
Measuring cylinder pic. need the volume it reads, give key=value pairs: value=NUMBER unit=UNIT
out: value=4 unit=mL
